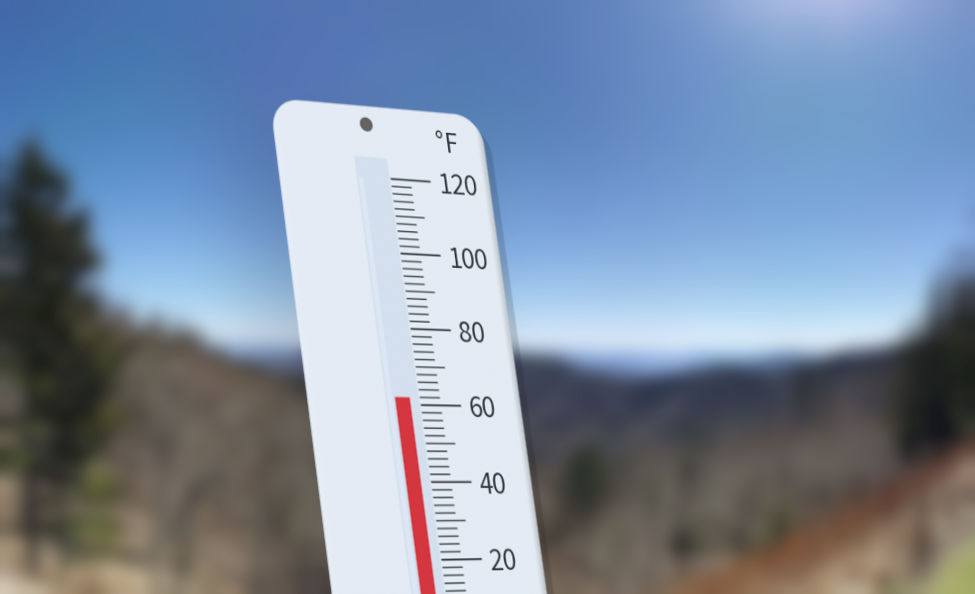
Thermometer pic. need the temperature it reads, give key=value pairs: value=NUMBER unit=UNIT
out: value=62 unit=°F
